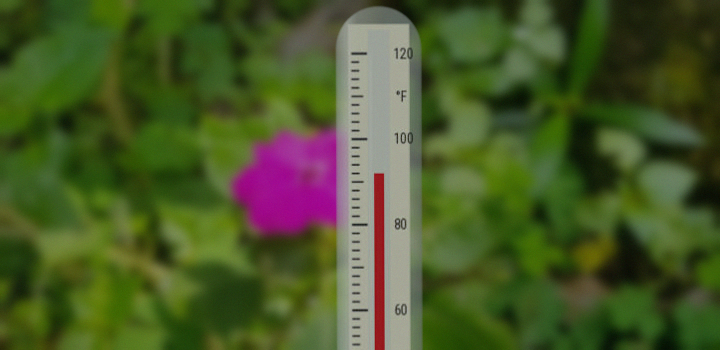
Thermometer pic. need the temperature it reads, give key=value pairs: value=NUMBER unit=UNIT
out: value=92 unit=°F
